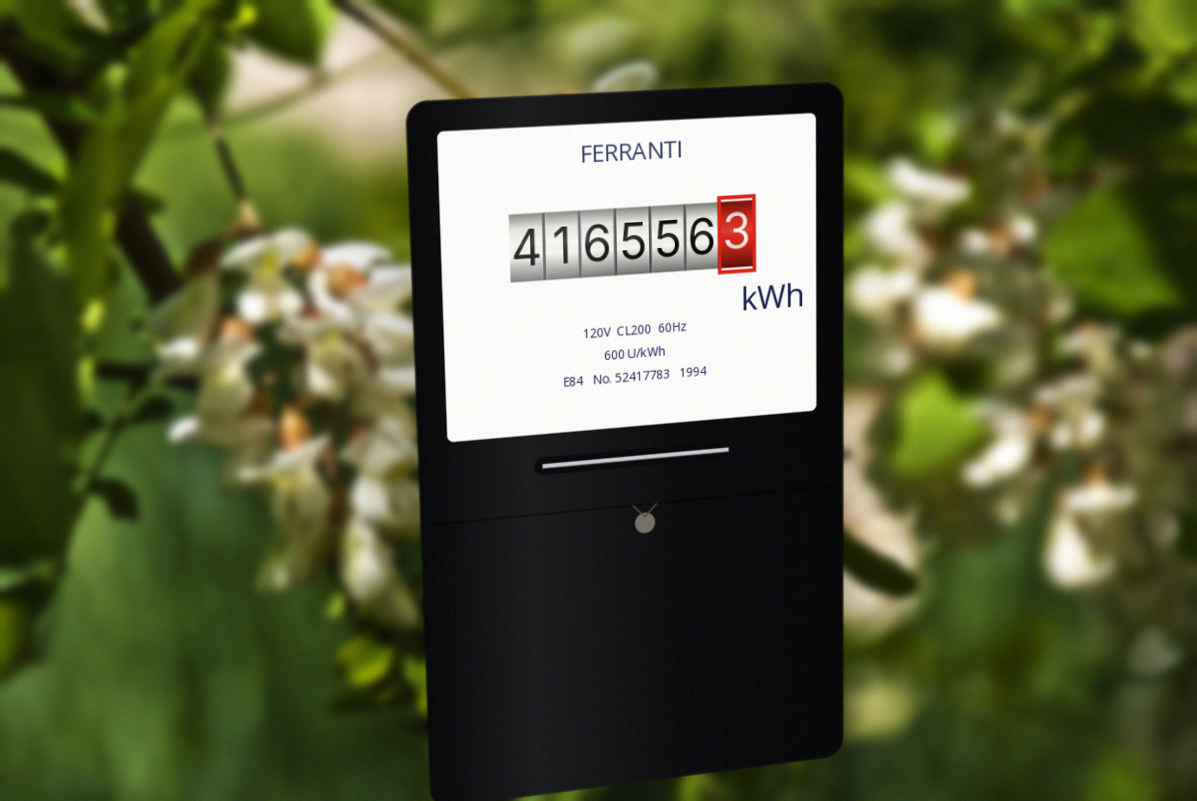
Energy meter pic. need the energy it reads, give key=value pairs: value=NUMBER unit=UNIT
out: value=416556.3 unit=kWh
